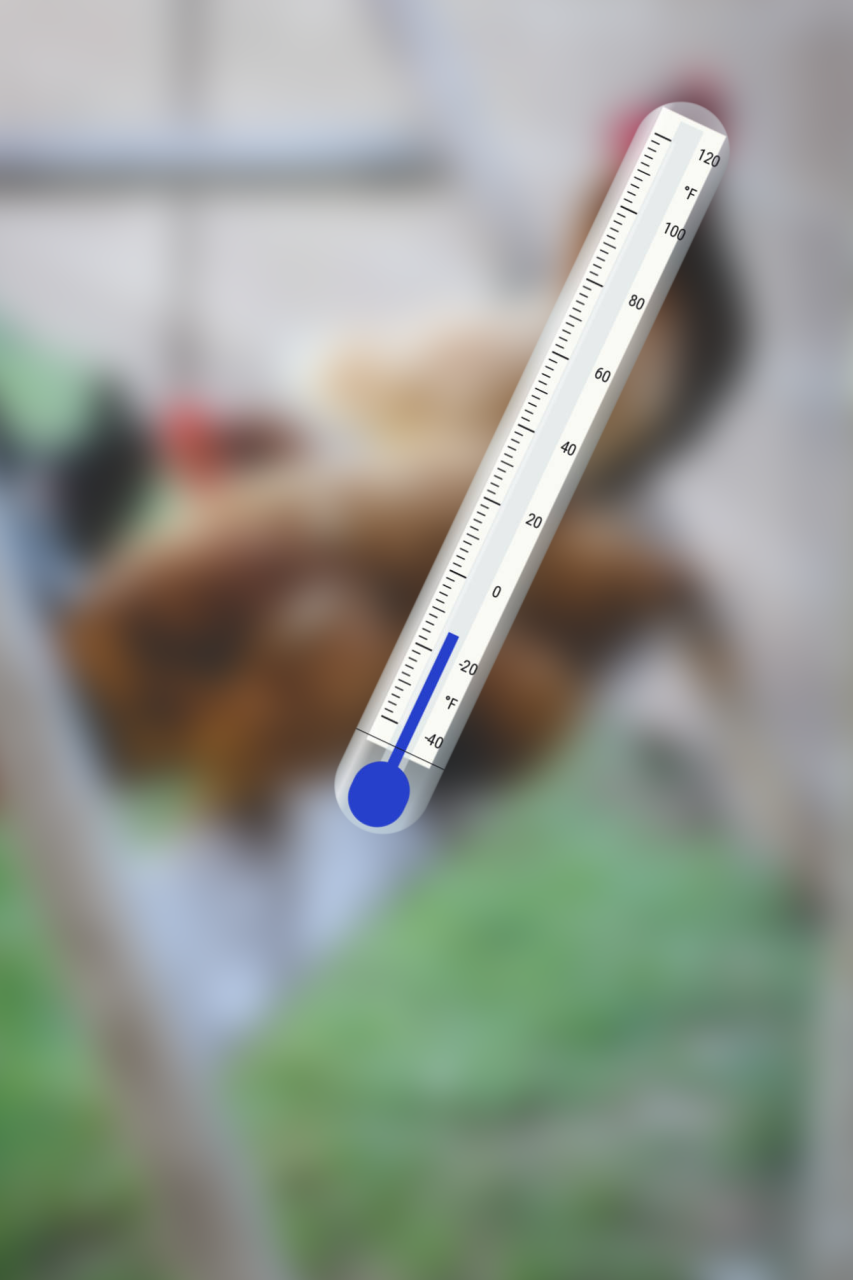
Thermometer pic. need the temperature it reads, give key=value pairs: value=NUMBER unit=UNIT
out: value=-14 unit=°F
